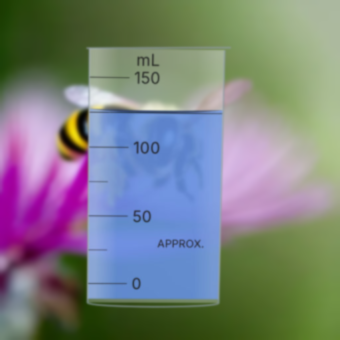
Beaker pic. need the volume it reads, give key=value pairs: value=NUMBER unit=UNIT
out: value=125 unit=mL
